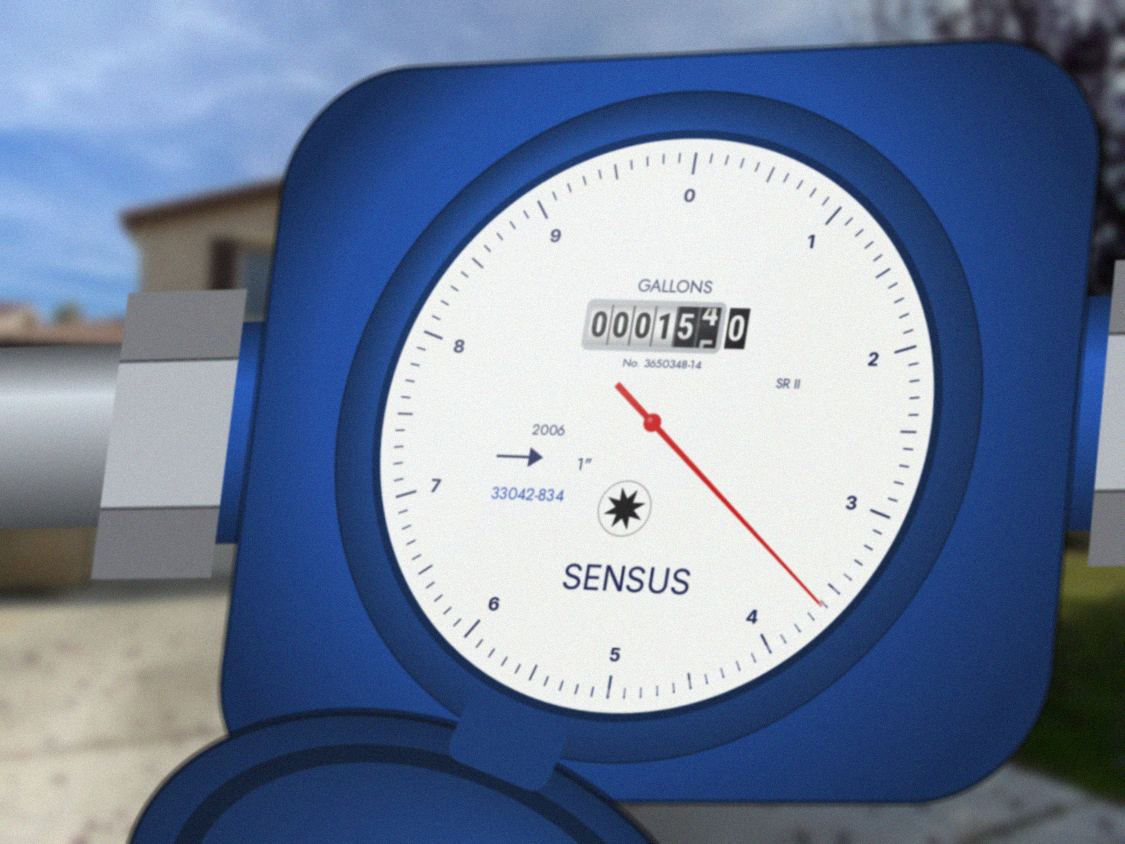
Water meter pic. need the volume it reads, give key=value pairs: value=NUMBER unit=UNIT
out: value=1543.6 unit=gal
